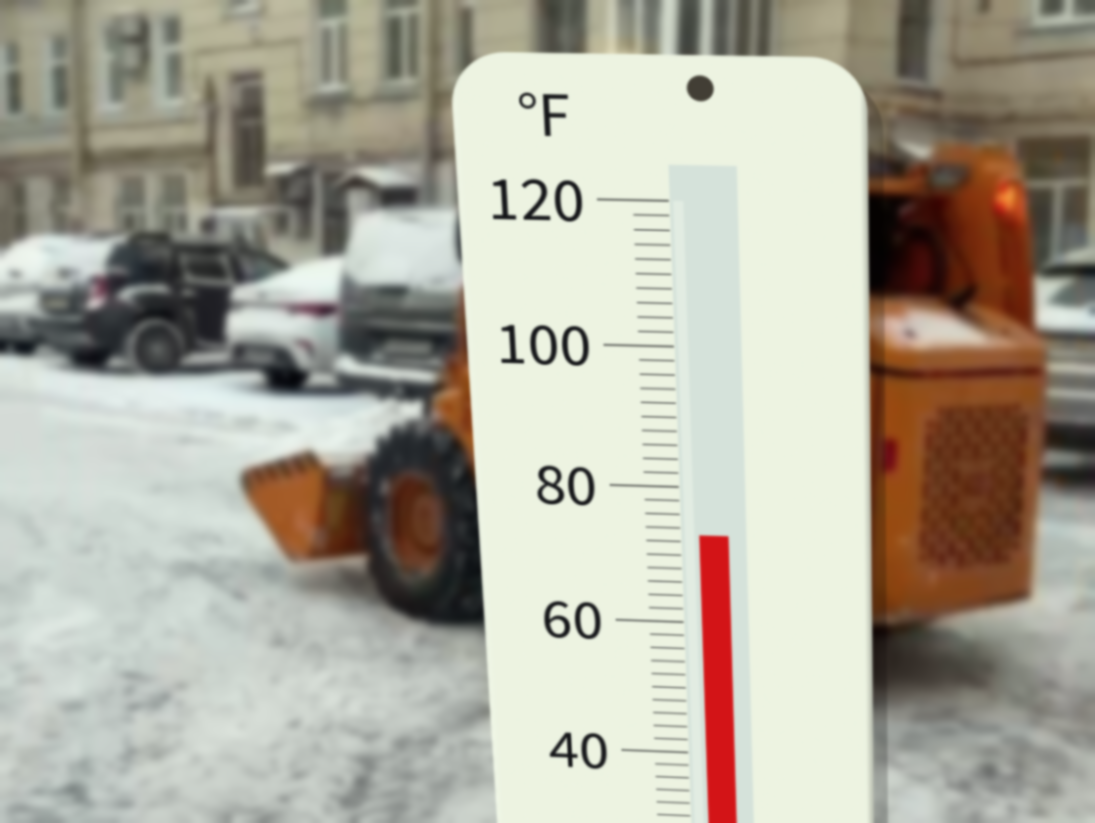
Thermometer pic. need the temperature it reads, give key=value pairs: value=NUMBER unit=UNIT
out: value=73 unit=°F
